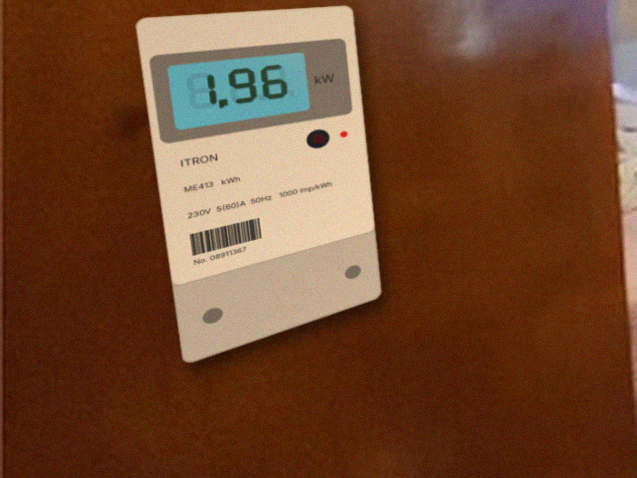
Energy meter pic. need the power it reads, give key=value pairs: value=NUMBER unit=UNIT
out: value=1.96 unit=kW
